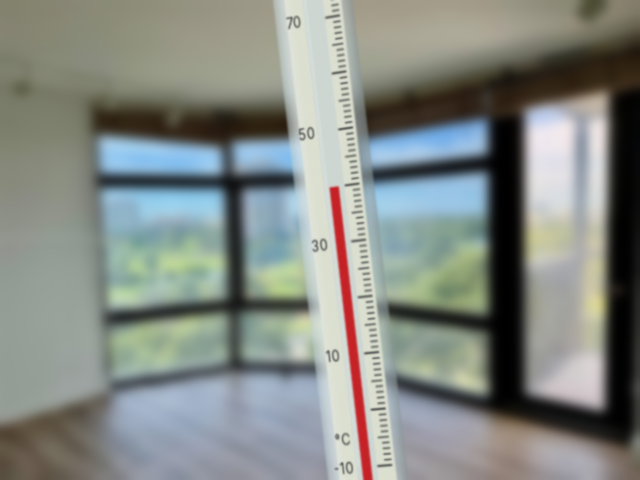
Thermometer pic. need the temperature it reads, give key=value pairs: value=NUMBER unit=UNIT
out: value=40 unit=°C
